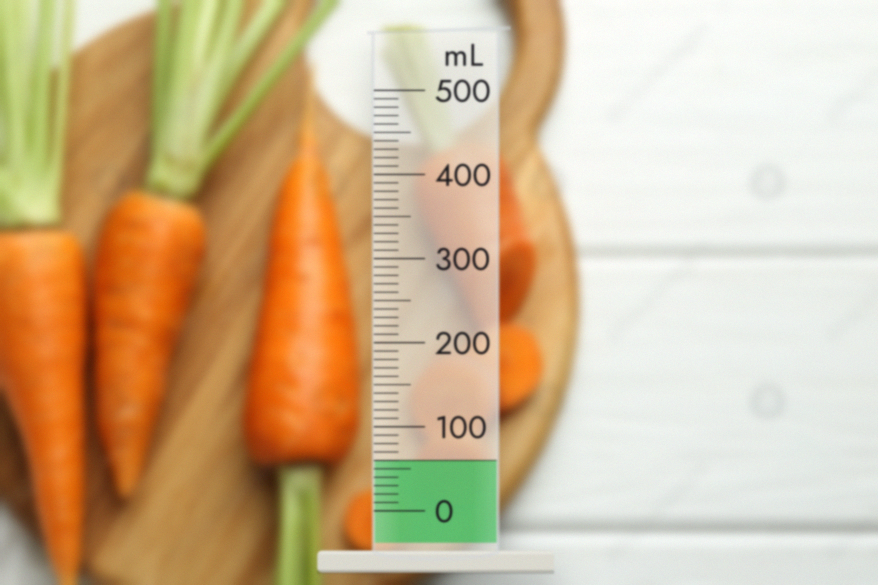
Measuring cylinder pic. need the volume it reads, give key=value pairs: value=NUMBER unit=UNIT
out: value=60 unit=mL
